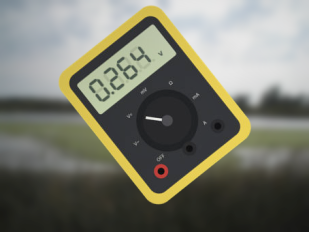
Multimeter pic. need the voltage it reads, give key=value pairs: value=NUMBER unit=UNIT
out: value=0.264 unit=V
